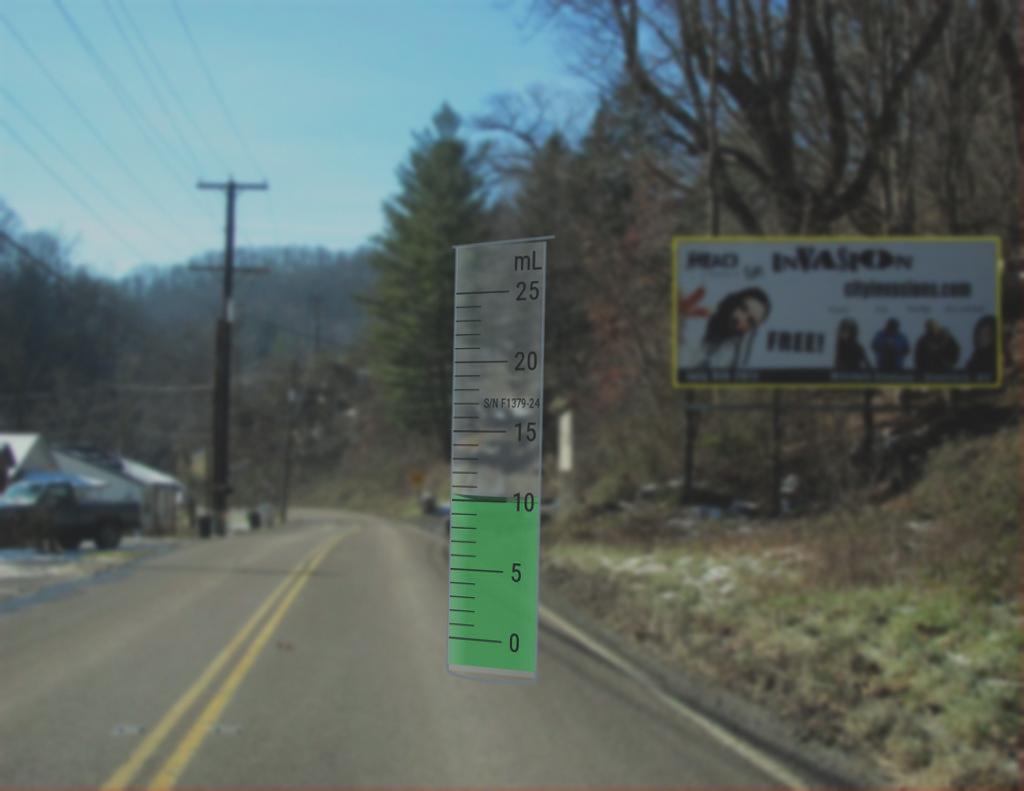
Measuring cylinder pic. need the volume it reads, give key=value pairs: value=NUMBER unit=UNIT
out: value=10 unit=mL
